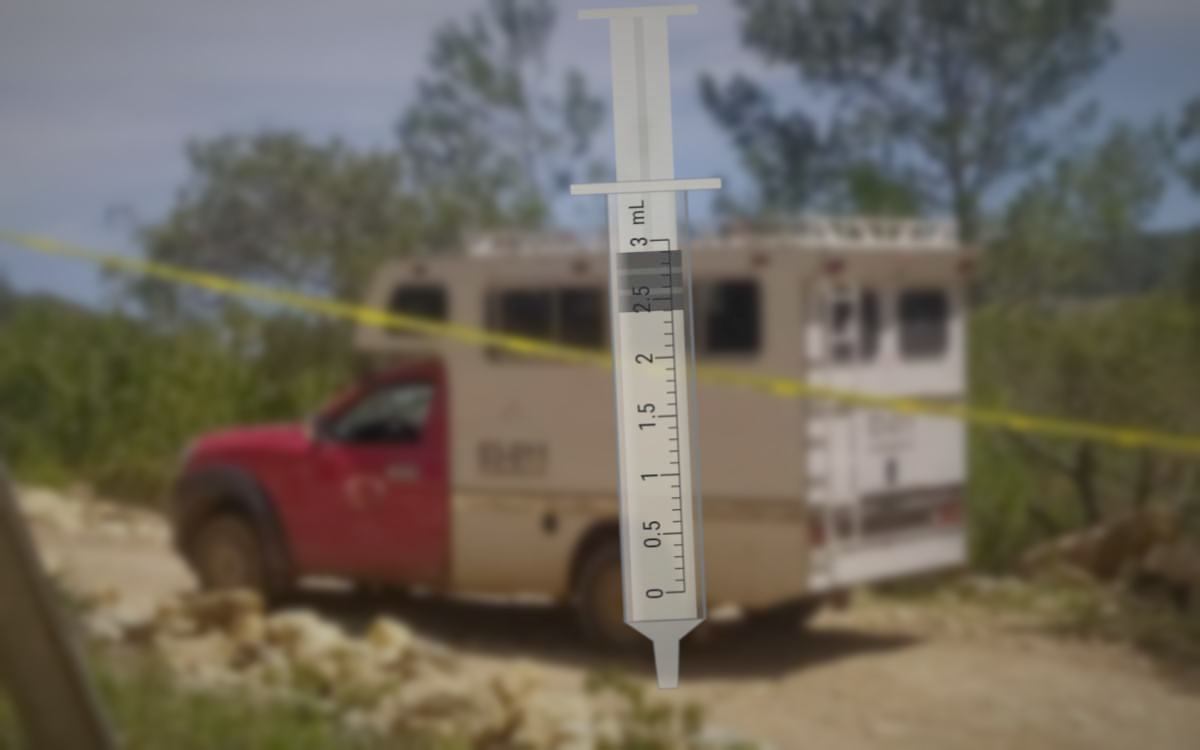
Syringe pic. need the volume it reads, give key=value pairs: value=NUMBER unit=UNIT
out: value=2.4 unit=mL
